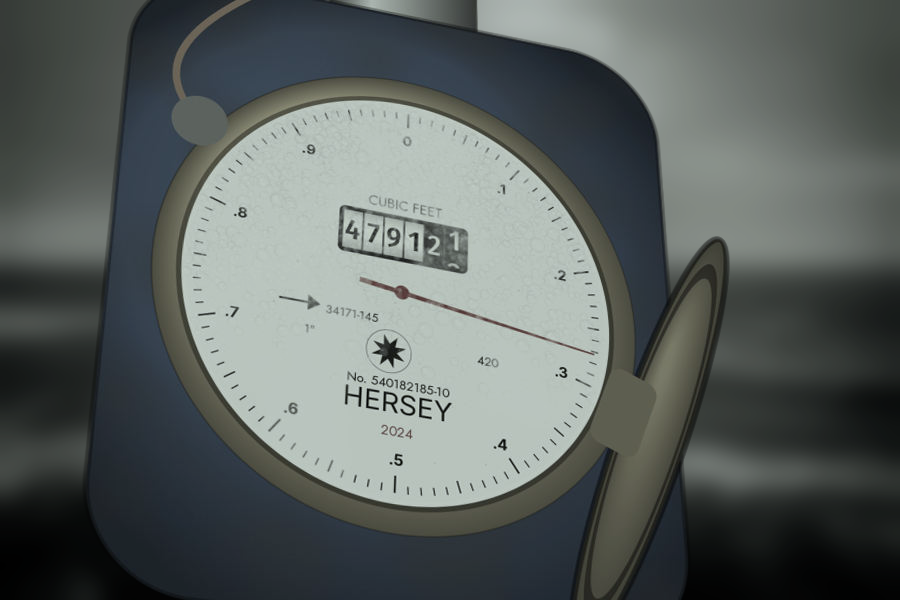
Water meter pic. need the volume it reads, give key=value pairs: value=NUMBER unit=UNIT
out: value=479121.27 unit=ft³
